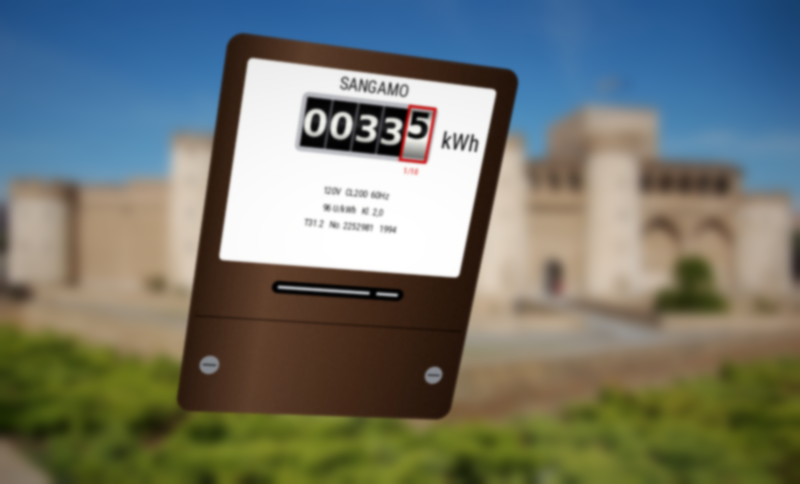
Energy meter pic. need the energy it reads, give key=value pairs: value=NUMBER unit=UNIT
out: value=33.5 unit=kWh
